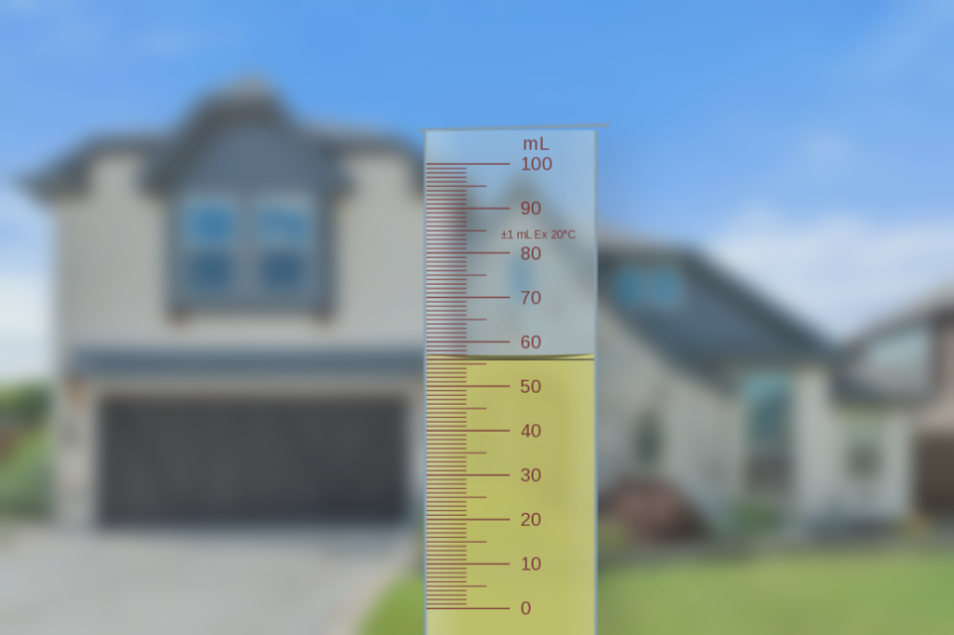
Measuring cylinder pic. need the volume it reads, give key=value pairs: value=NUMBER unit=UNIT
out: value=56 unit=mL
